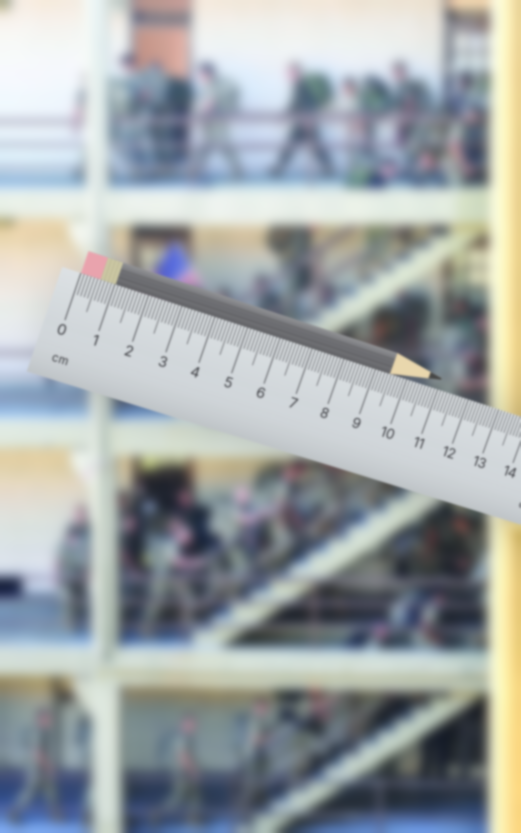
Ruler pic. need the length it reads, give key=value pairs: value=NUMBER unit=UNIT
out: value=11 unit=cm
